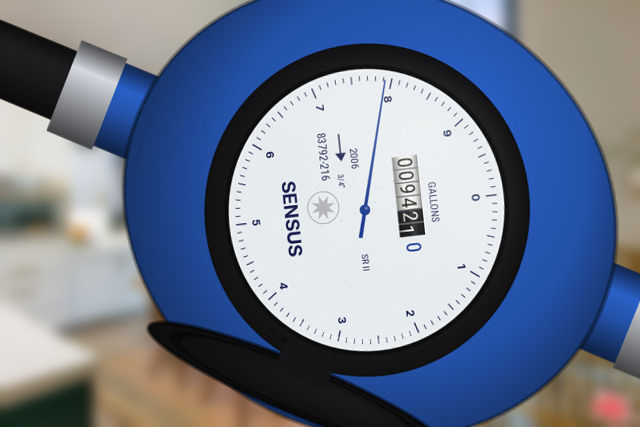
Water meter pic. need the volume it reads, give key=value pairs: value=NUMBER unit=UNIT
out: value=94207.9 unit=gal
